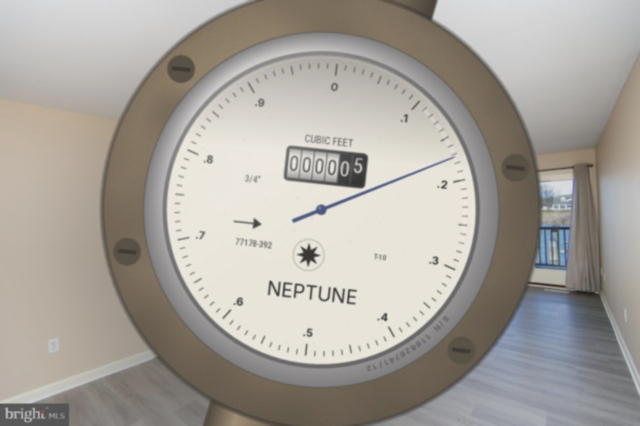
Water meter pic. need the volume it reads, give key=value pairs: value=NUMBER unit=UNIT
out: value=5.17 unit=ft³
